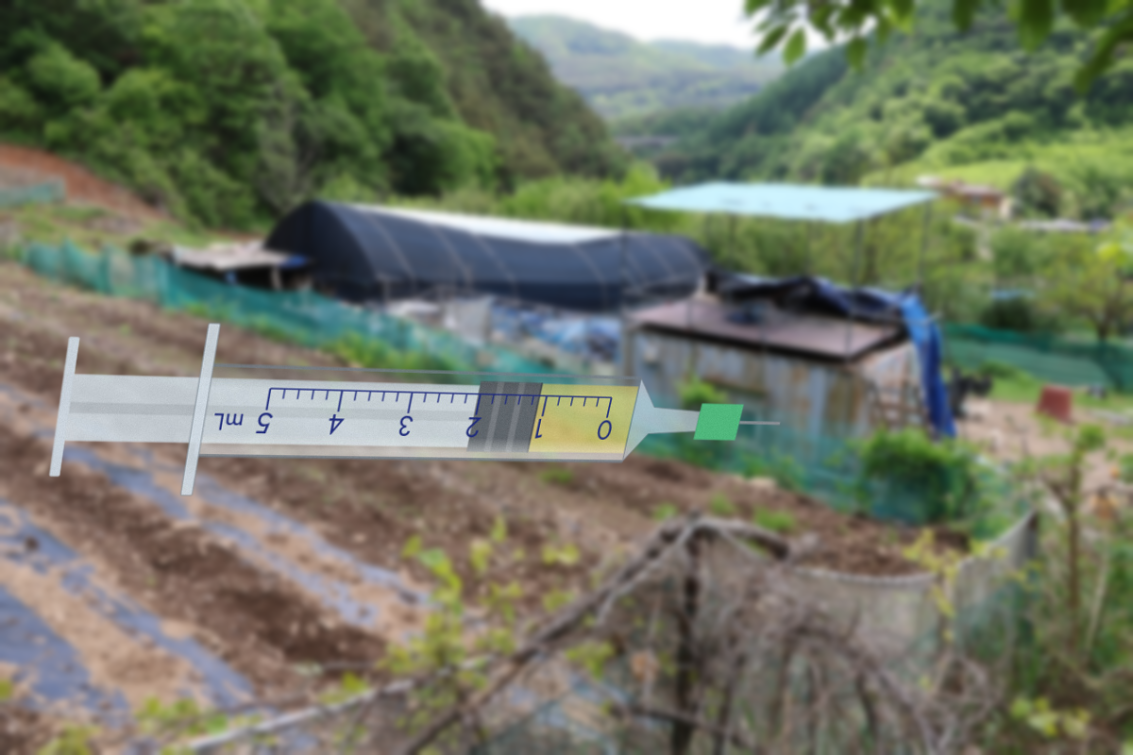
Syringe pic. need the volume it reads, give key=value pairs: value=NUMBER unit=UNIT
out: value=1.1 unit=mL
